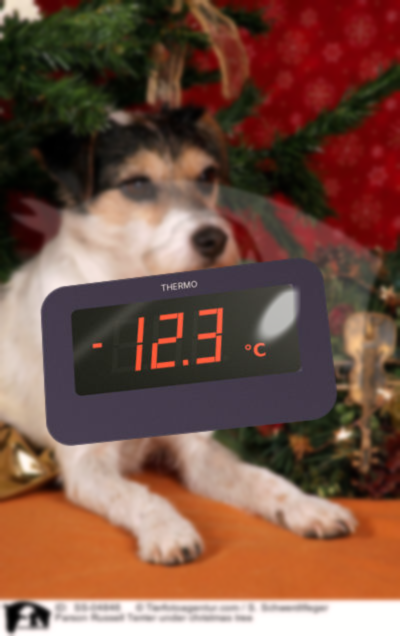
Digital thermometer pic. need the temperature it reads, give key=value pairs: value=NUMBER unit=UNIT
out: value=-12.3 unit=°C
